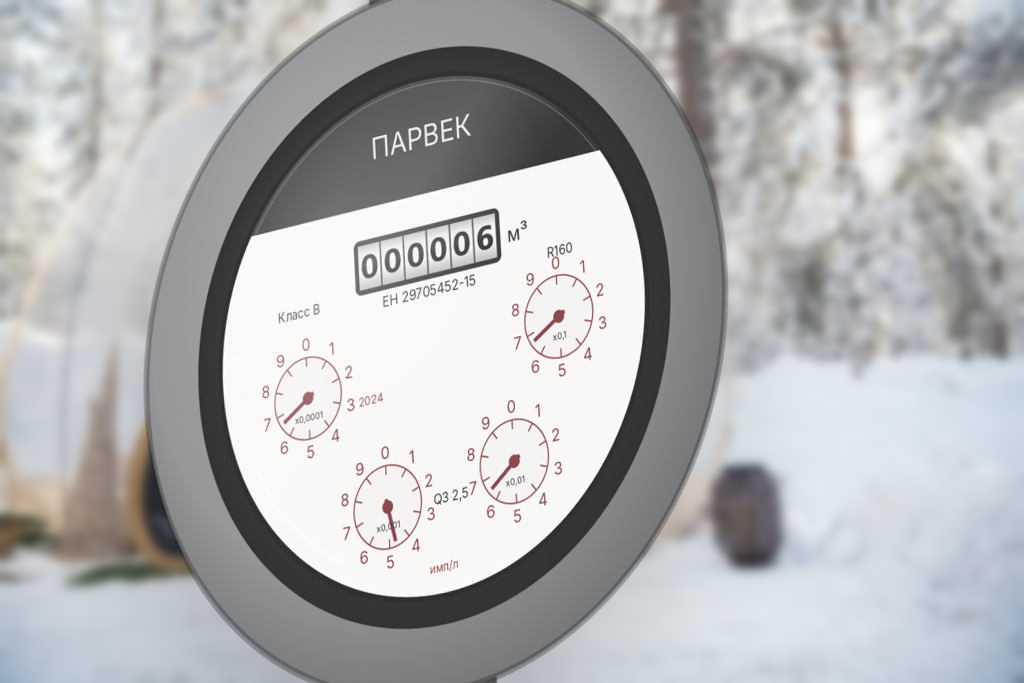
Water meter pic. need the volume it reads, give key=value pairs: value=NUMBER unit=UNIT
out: value=6.6646 unit=m³
